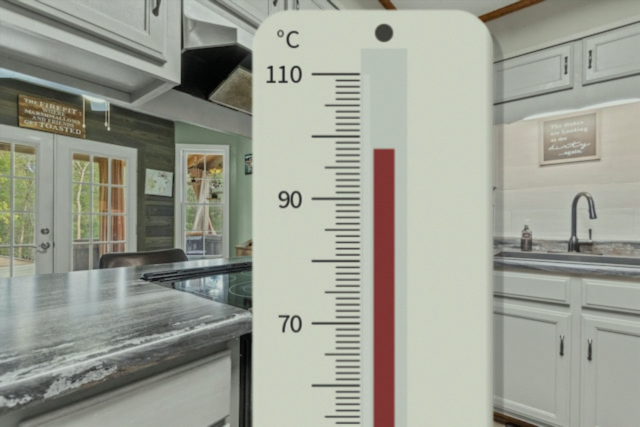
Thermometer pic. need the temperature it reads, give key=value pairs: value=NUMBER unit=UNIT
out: value=98 unit=°C
